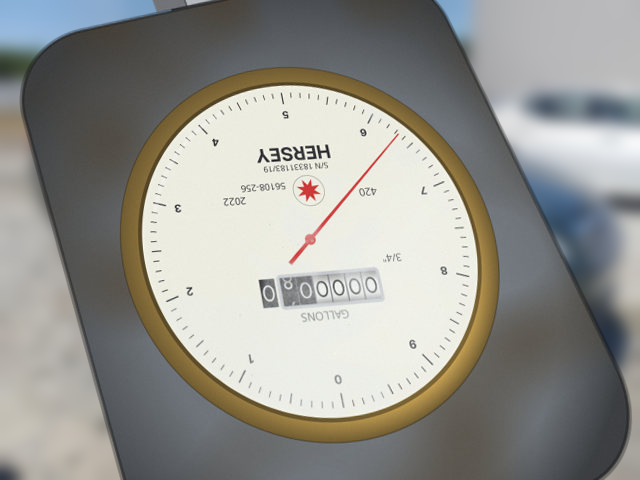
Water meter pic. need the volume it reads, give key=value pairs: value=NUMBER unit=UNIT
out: value=76.3 unit=gal
